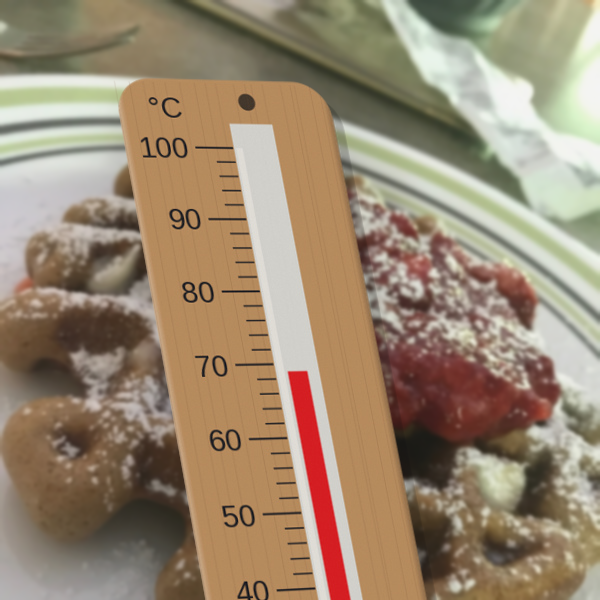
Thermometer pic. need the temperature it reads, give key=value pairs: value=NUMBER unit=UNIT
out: value=69 unit=°C
